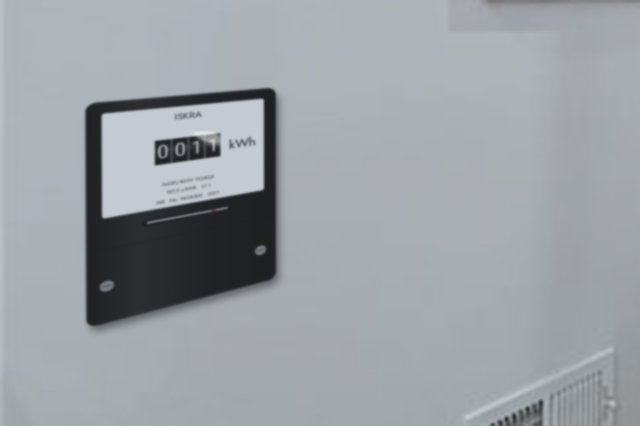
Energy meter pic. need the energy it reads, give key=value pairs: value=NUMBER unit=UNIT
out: value=11 unit=kWh
